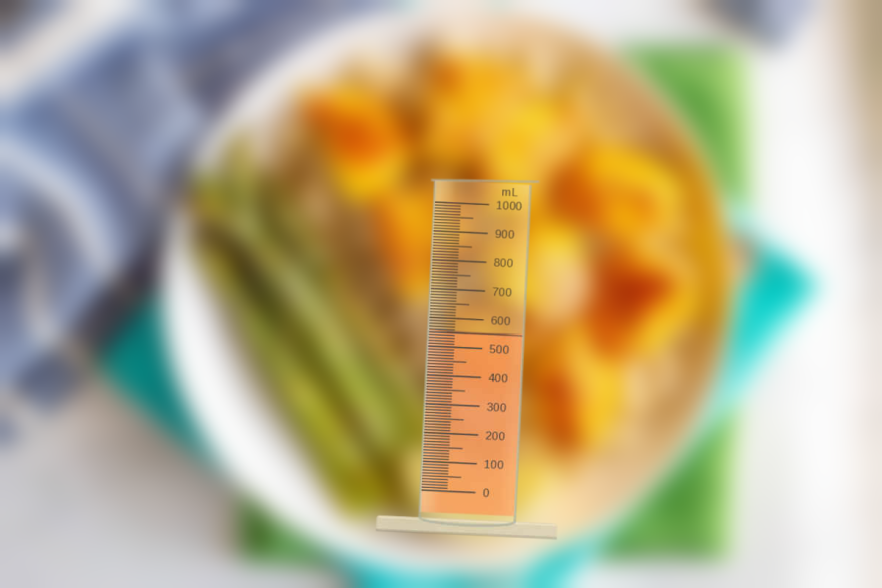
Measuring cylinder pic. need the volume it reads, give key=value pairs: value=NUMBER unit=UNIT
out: value=550 unit=mL
